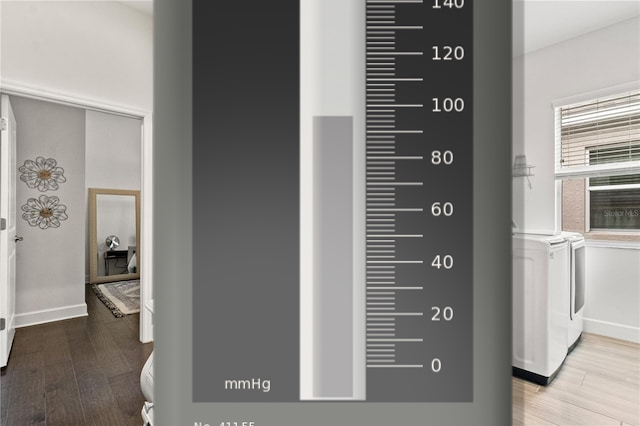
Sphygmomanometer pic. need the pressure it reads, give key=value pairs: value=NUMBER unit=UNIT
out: value=96 unit=mmHg
